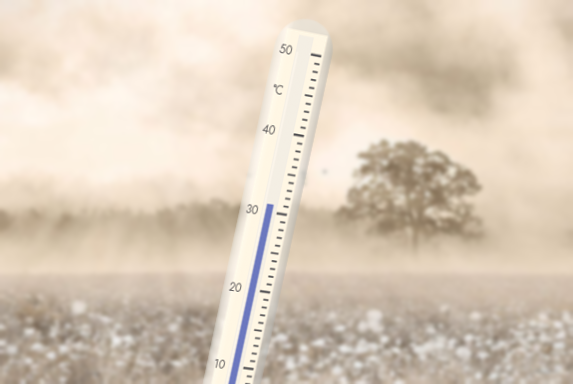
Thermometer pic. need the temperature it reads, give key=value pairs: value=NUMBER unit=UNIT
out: value=31 unit=°C
